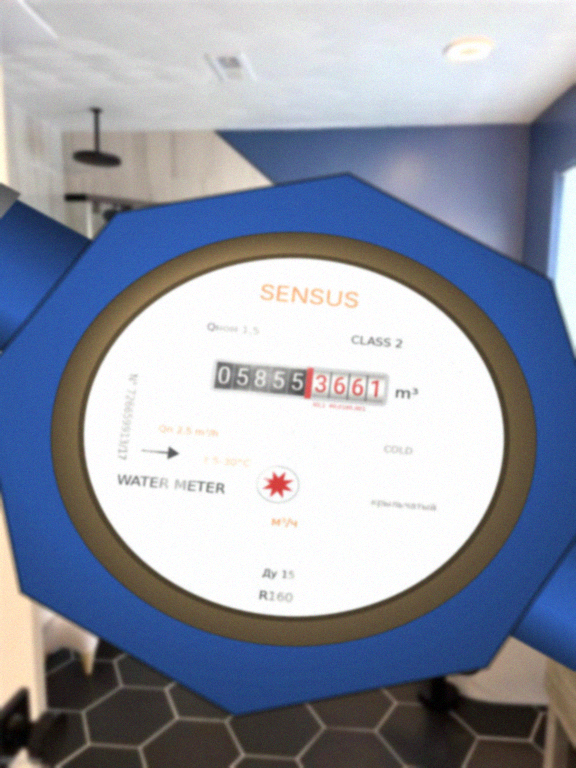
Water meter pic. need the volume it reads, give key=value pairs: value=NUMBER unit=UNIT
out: value=5855.3661 unit=m³
